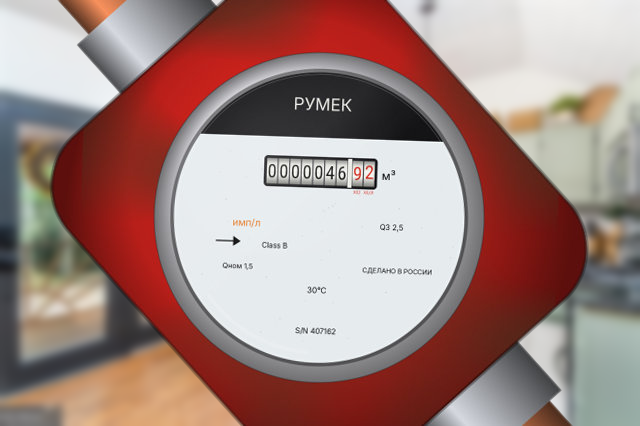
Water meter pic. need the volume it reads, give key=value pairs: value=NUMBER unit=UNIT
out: value=46.92 unit=m³
